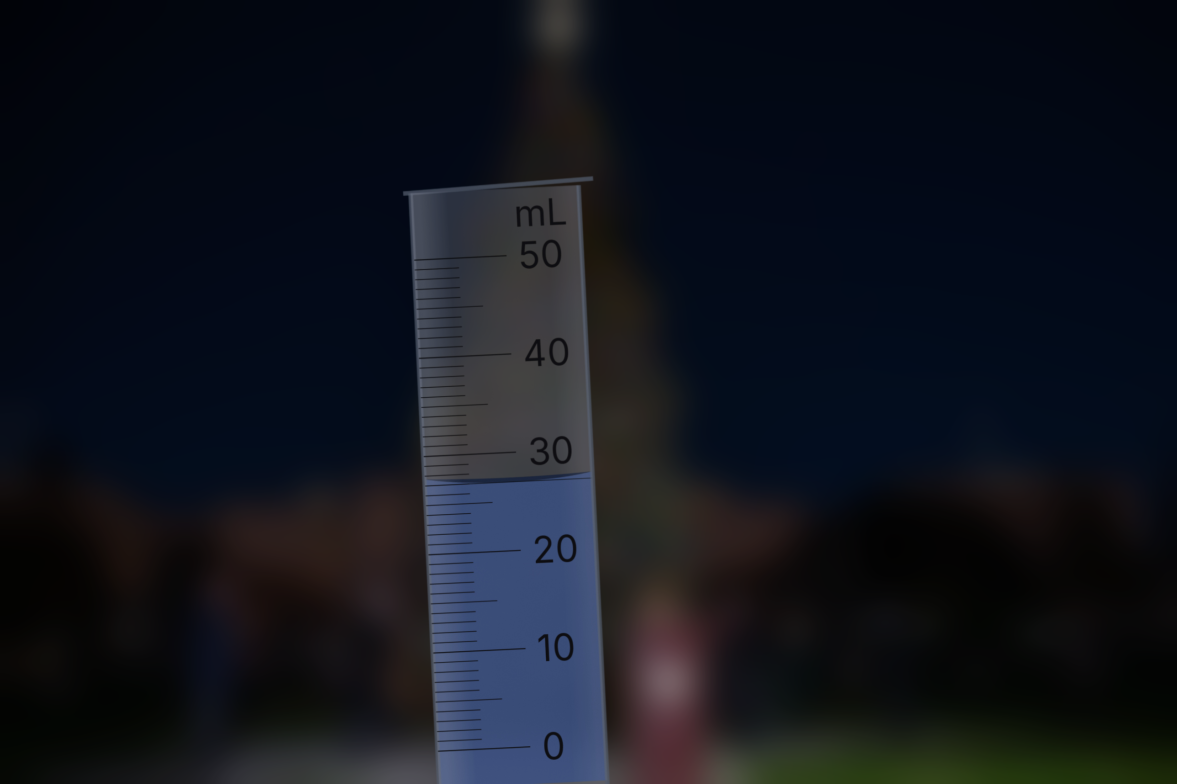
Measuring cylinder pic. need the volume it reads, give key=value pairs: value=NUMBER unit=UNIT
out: value=27 unit=mL
